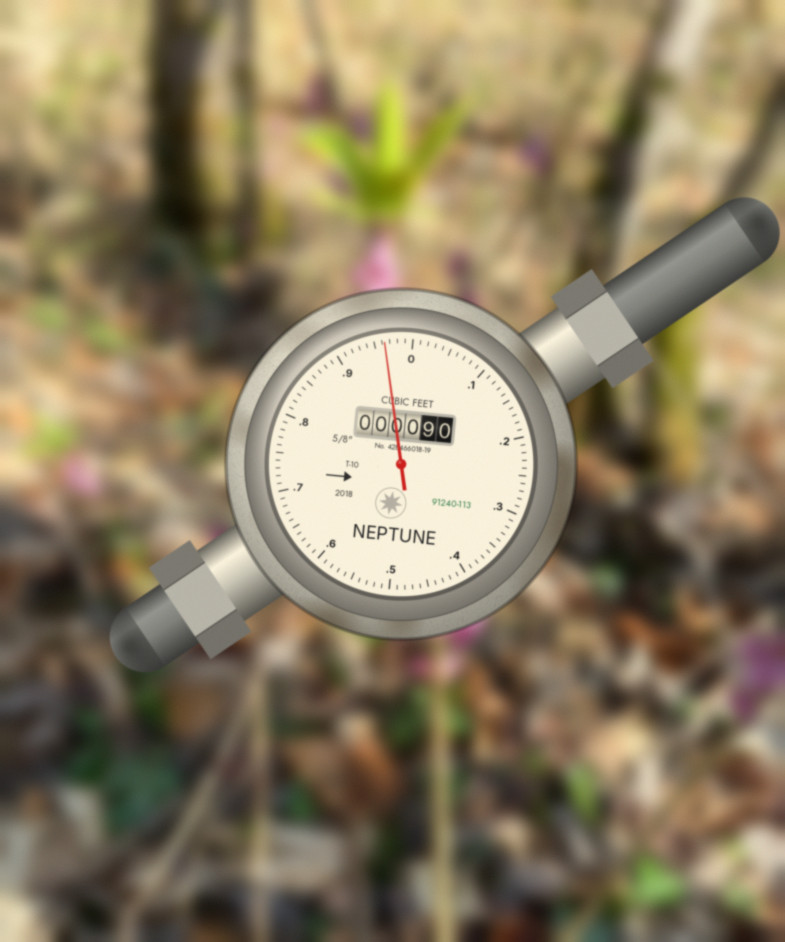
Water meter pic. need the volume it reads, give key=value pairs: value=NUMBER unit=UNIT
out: value=89.96 unit=ft³
